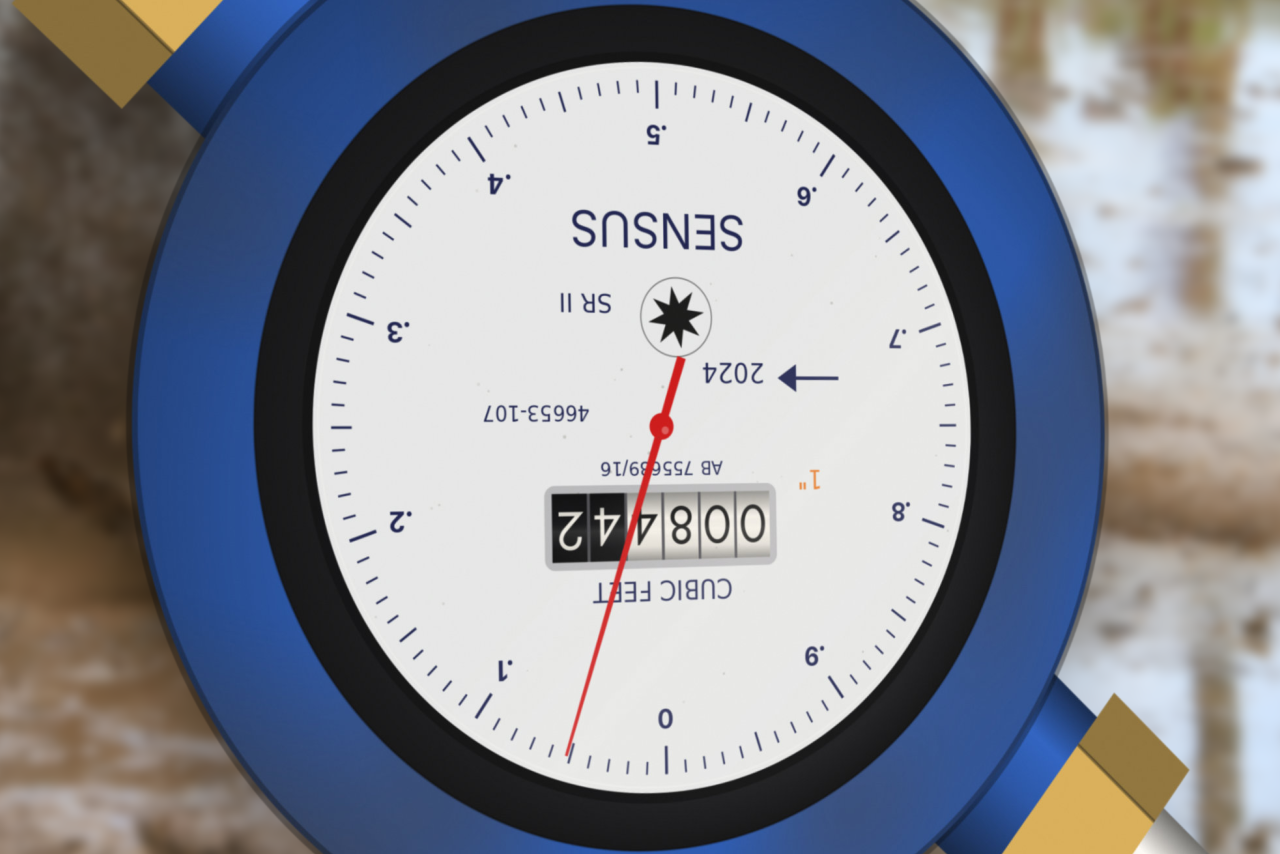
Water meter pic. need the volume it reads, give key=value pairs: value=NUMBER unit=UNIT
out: value=8442.05 unit=ft³
